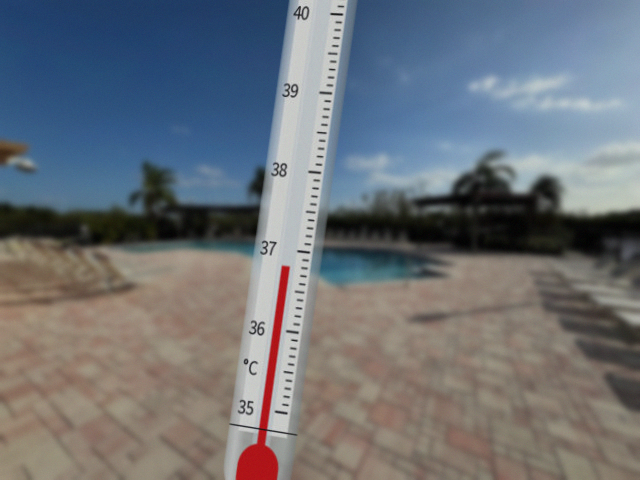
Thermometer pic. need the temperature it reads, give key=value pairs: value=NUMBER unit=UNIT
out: value=36.8 unit=°C
